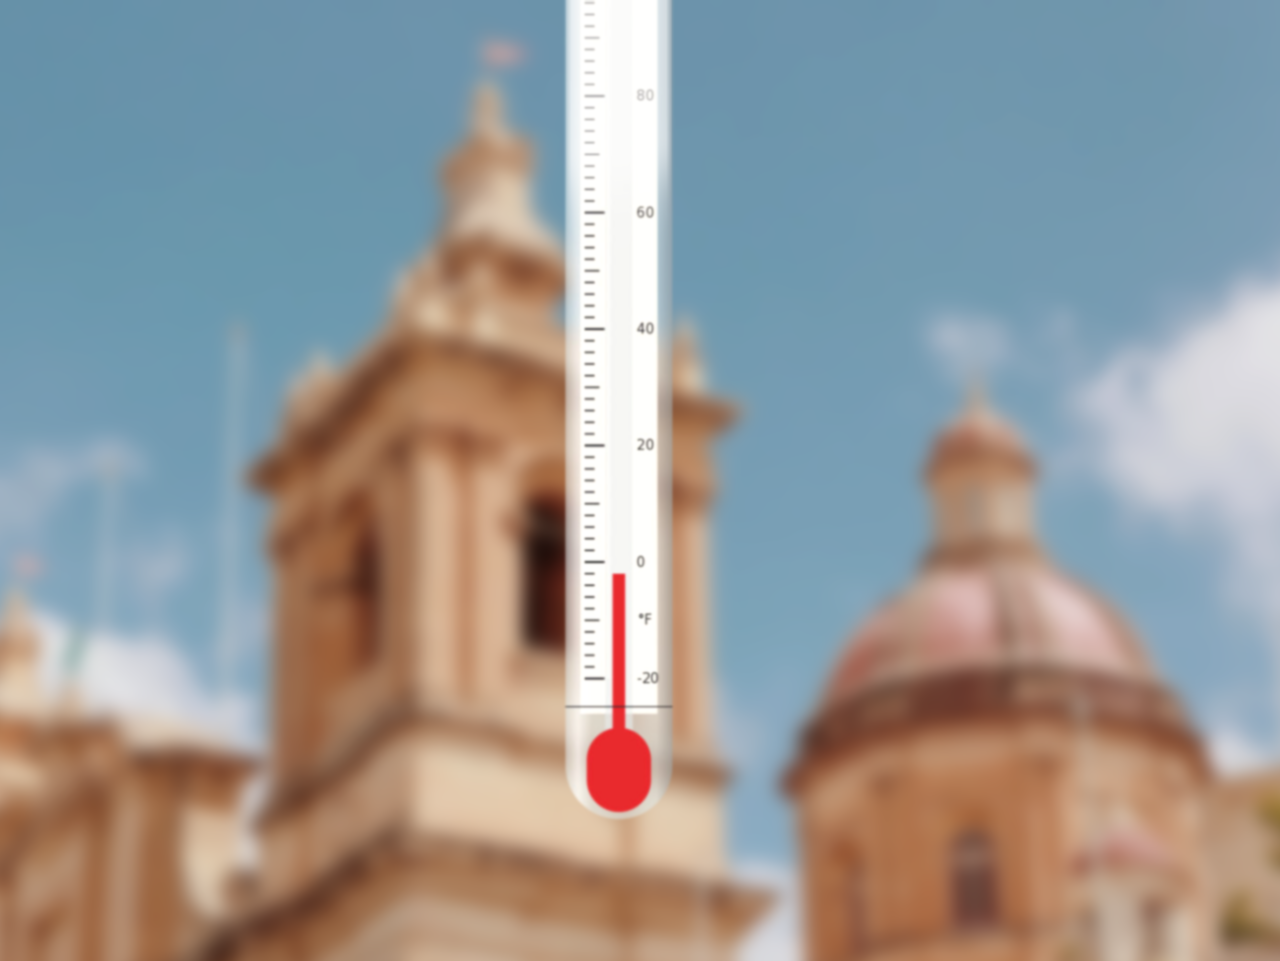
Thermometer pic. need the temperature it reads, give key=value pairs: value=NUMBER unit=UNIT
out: value=-2 unit=°F
